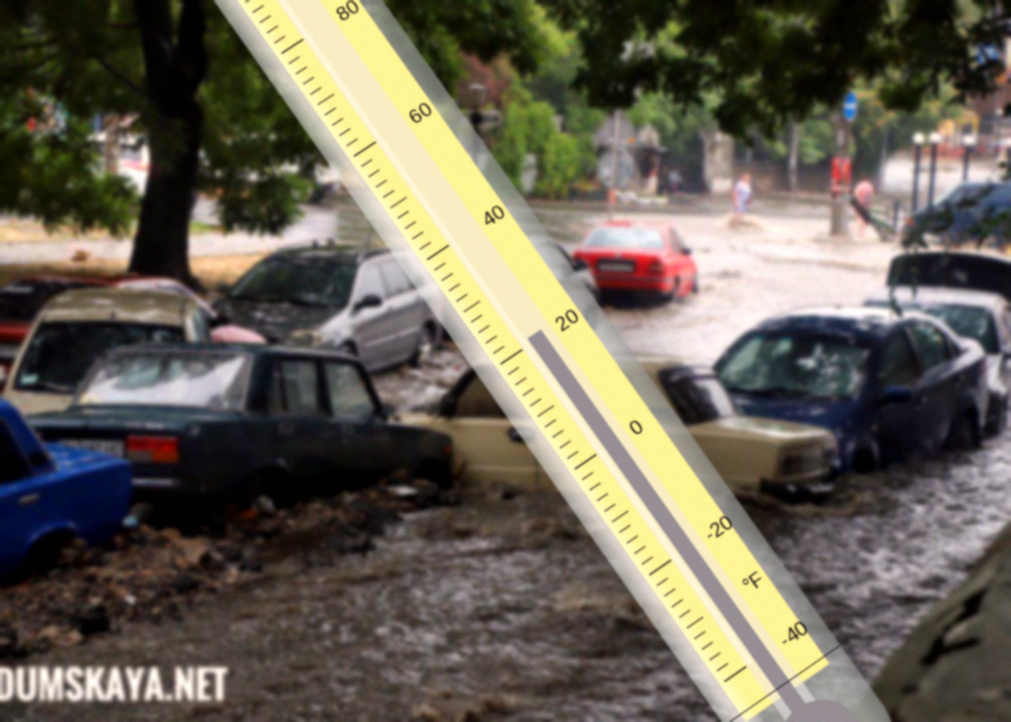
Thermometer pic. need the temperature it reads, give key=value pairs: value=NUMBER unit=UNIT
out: value=21 unit=°F
